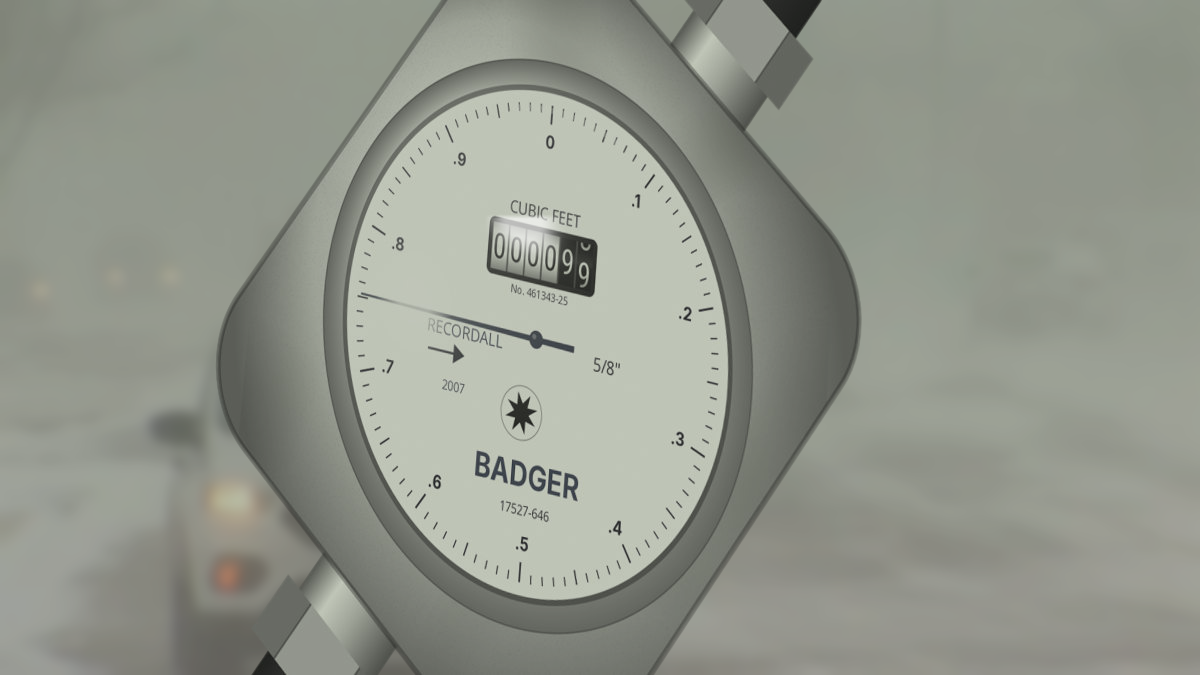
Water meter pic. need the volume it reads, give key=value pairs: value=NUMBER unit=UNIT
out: value=98.75 unit=ft³
